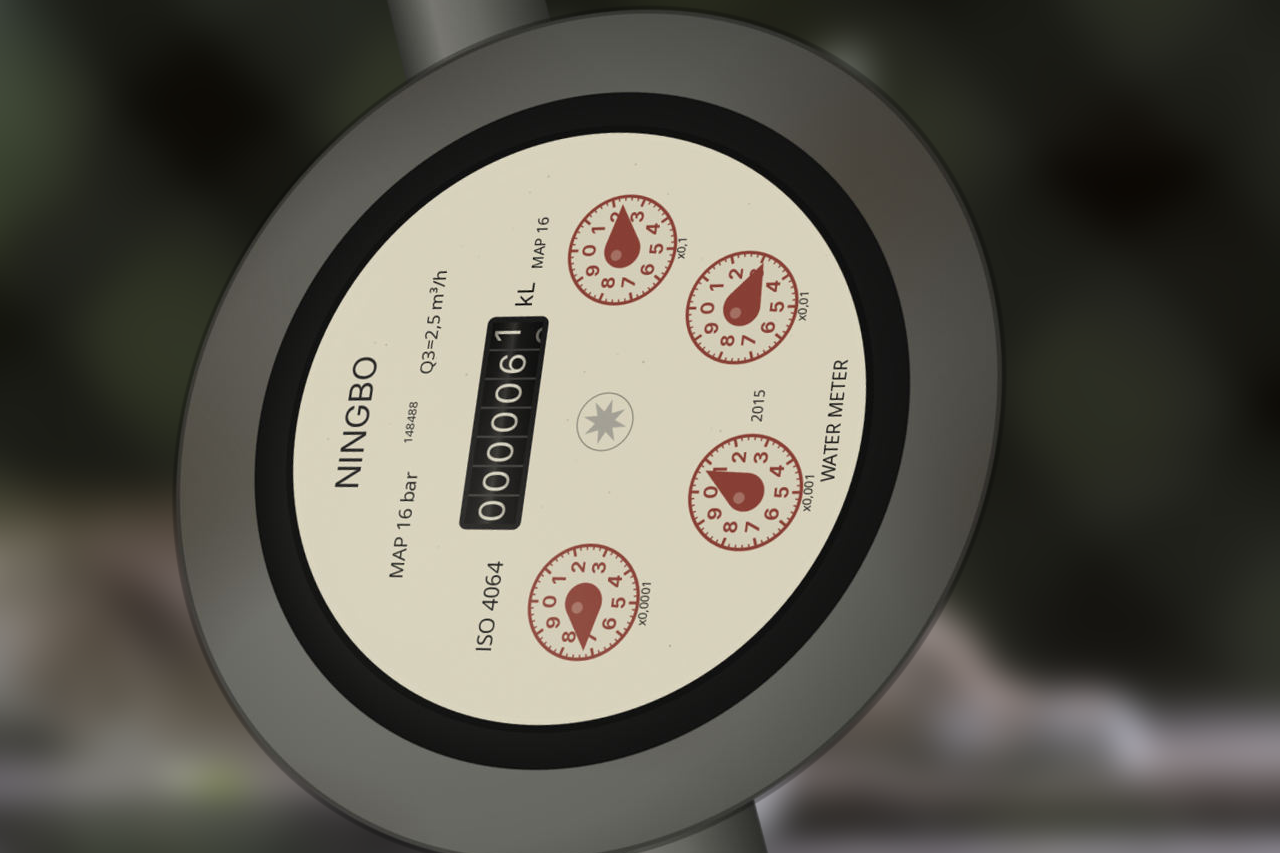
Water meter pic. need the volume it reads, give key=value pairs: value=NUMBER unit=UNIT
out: value=61.2307 unit=kL
